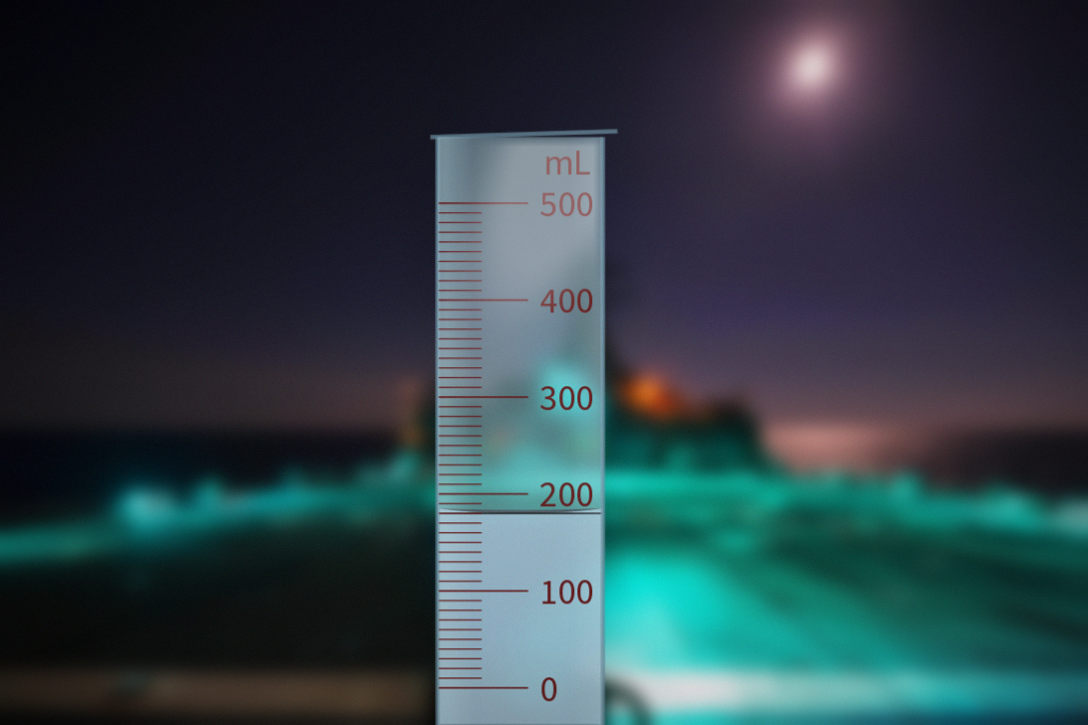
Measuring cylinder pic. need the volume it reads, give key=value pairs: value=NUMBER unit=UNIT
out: value=180 unit=mL
